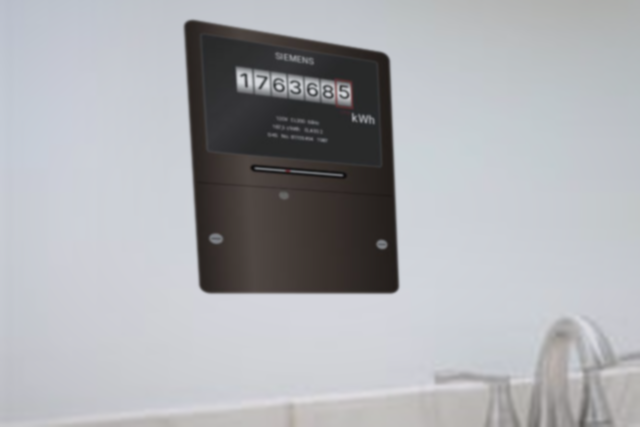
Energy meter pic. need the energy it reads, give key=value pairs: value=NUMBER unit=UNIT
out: value=176368.5 unit=kWh
